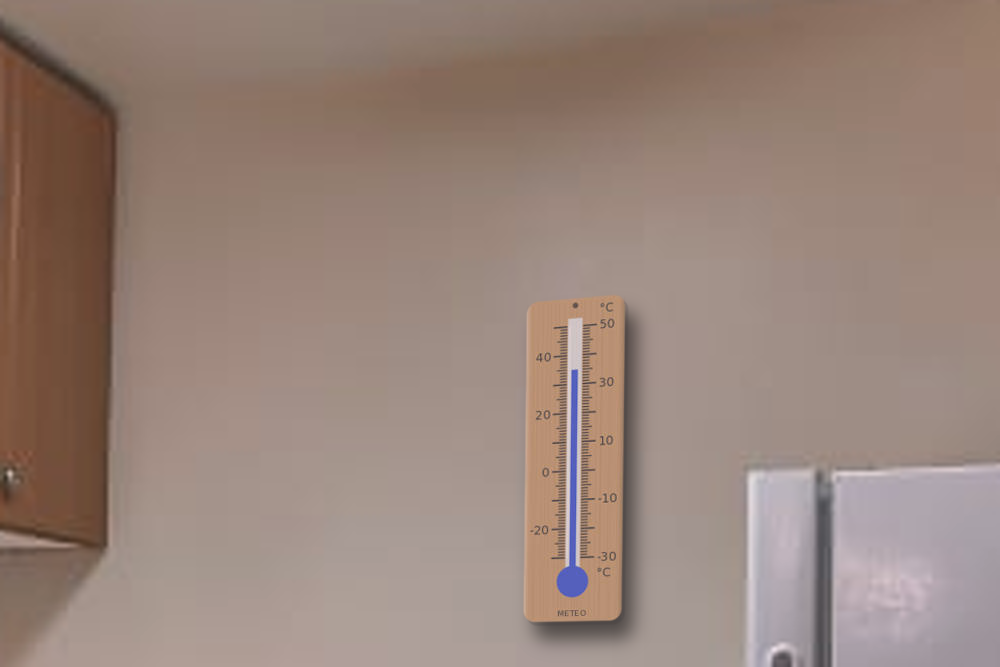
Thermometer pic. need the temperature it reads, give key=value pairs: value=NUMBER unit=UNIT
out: value=35 unit=°C
